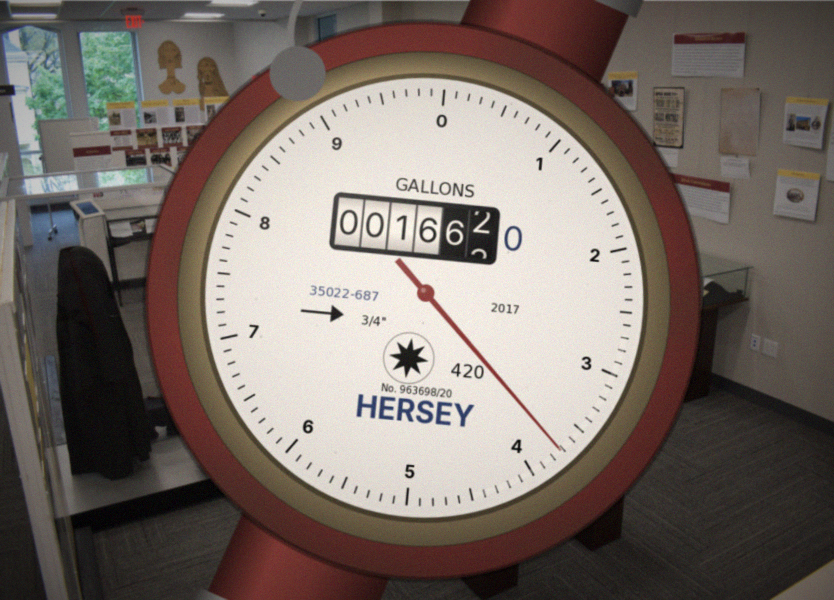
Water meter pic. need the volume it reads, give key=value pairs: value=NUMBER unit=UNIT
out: value=16623.7 unit=gal
